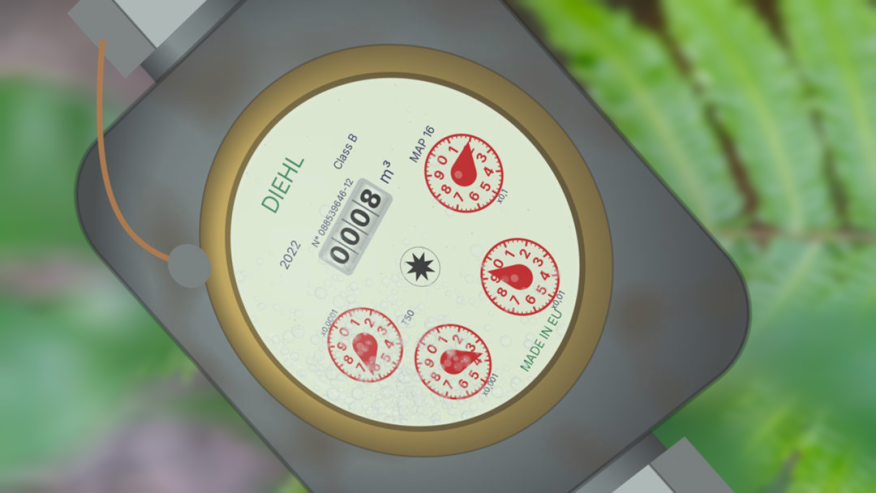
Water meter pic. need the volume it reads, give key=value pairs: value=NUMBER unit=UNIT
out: value=8.1936 unit=m³
